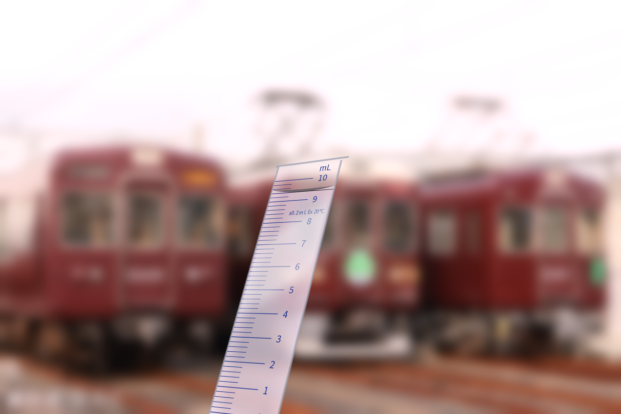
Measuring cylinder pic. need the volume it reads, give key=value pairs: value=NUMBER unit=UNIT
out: value=9.4 unit=mL
